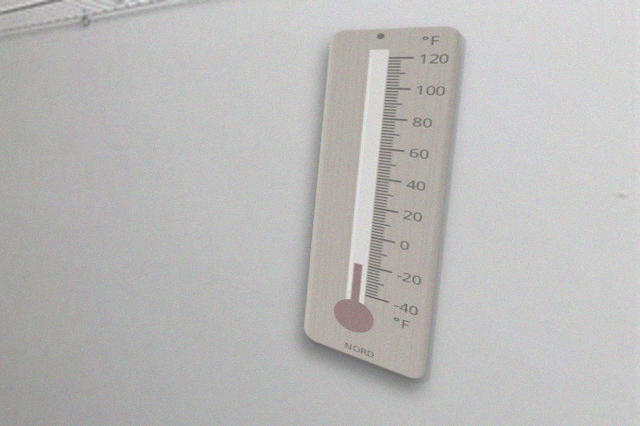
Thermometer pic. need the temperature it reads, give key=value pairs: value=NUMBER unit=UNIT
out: value=-20 unit=°F
